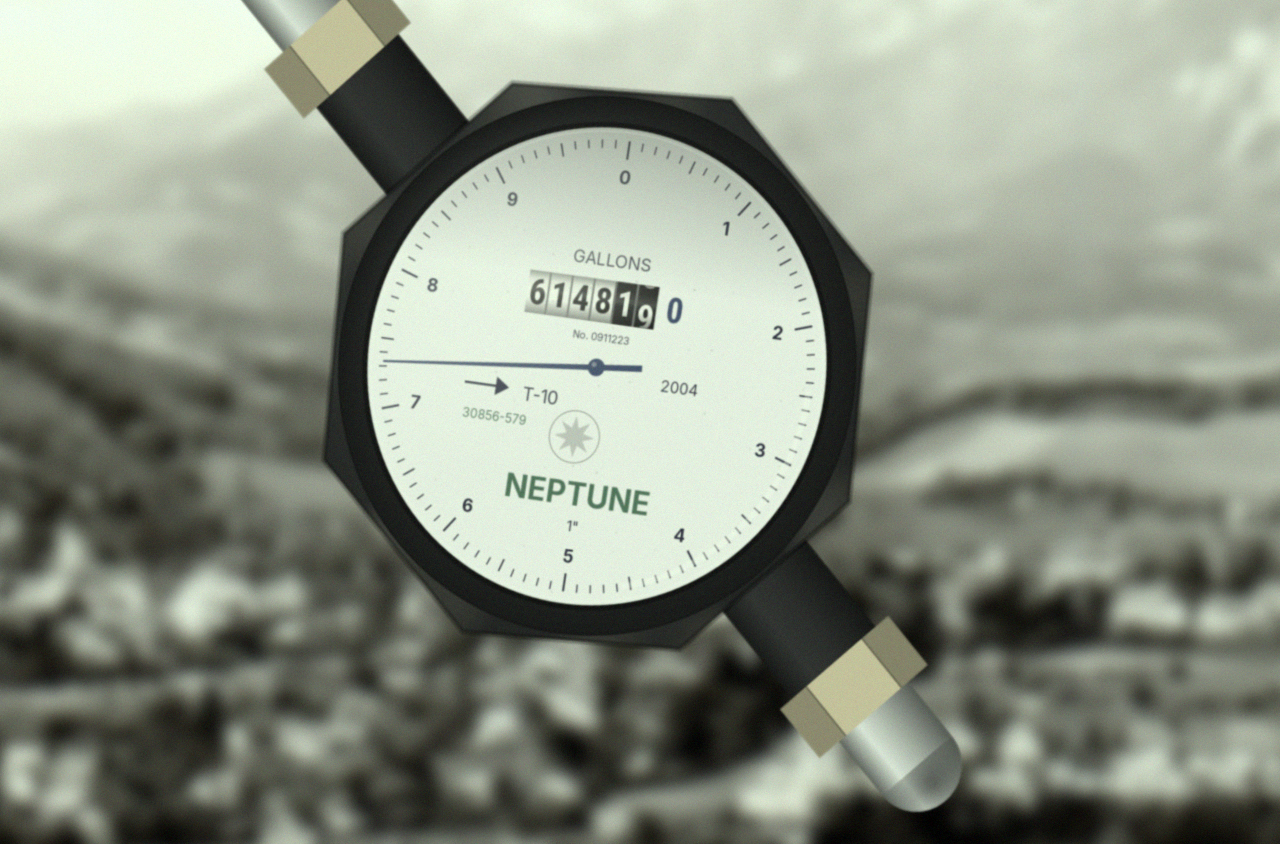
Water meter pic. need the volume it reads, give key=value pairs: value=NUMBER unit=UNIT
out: value=6148187.3 unit=gal
